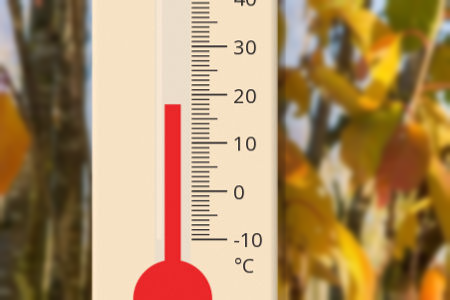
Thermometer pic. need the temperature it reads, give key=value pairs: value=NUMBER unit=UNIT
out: value=18 unit=°C
